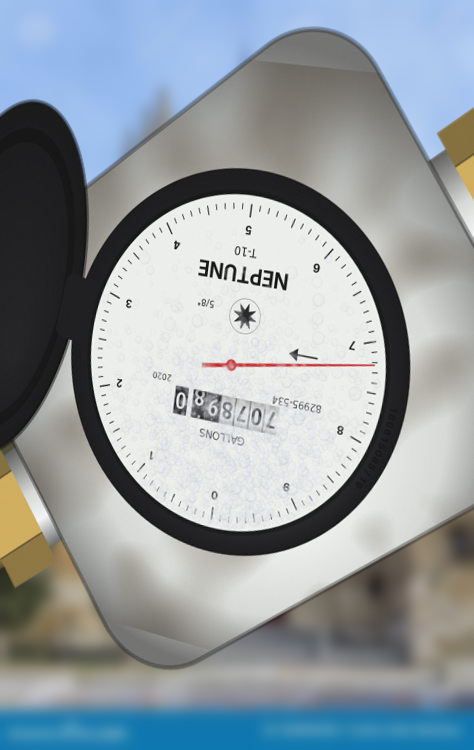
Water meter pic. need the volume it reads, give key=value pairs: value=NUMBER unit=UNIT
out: value=7078977.2 unit=gal
